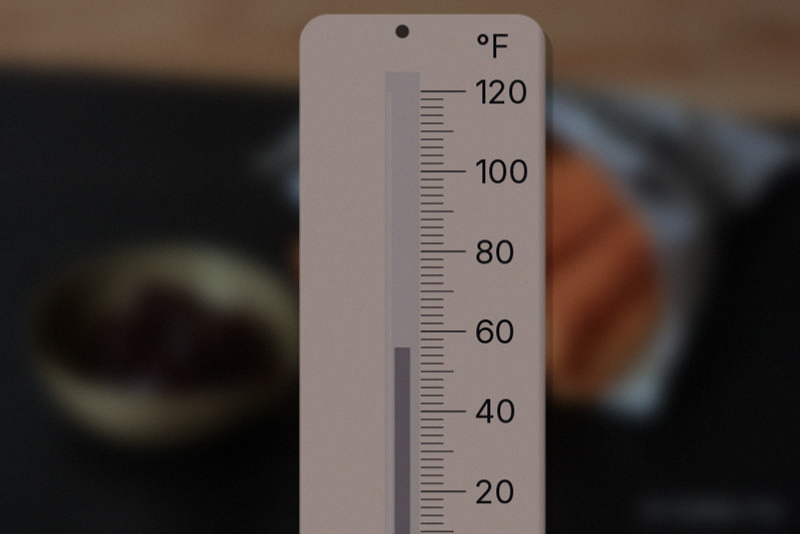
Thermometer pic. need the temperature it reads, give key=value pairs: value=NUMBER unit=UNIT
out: value=56 unit=°F
